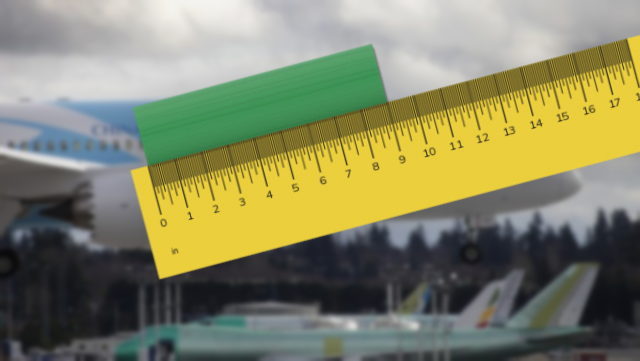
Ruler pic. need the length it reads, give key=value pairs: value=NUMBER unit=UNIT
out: value=9 unit=in
